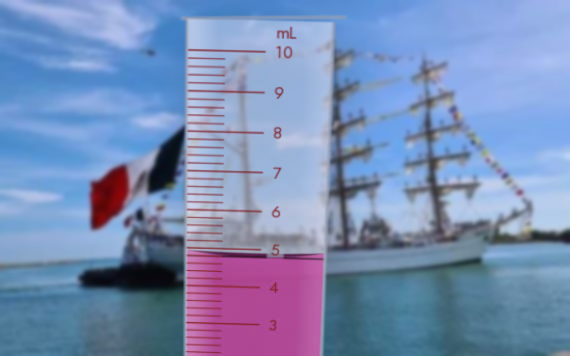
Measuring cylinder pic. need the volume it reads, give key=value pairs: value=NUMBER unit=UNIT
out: value=4.8 unit=mL
